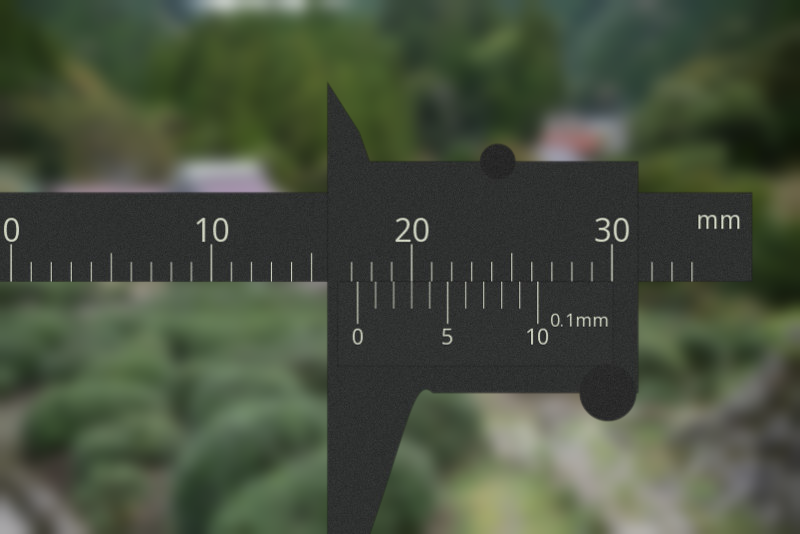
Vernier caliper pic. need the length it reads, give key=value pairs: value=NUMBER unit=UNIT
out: value=17.3 unit=mm
